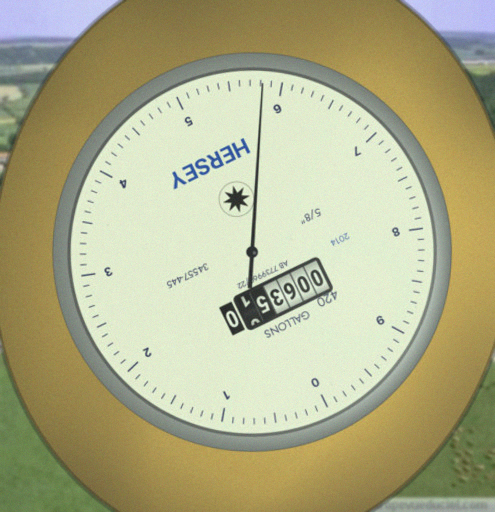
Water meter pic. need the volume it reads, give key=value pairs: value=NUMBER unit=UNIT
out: value=63505.8 unit=gal
